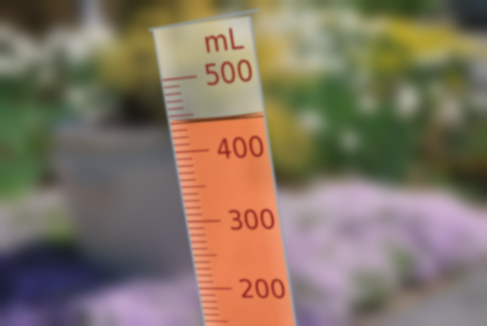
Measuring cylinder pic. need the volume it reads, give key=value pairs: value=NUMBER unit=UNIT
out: value=440 unit=mL
